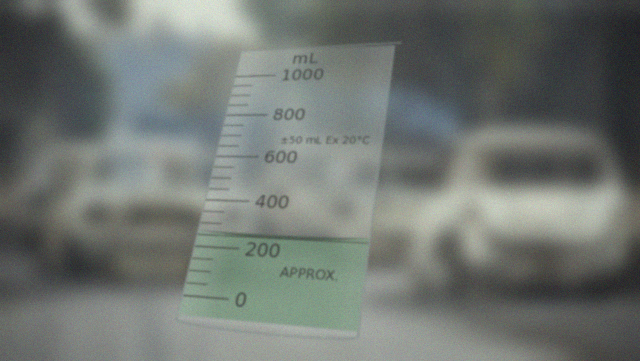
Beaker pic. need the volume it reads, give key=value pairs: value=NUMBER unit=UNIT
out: value=250 unit=mL
